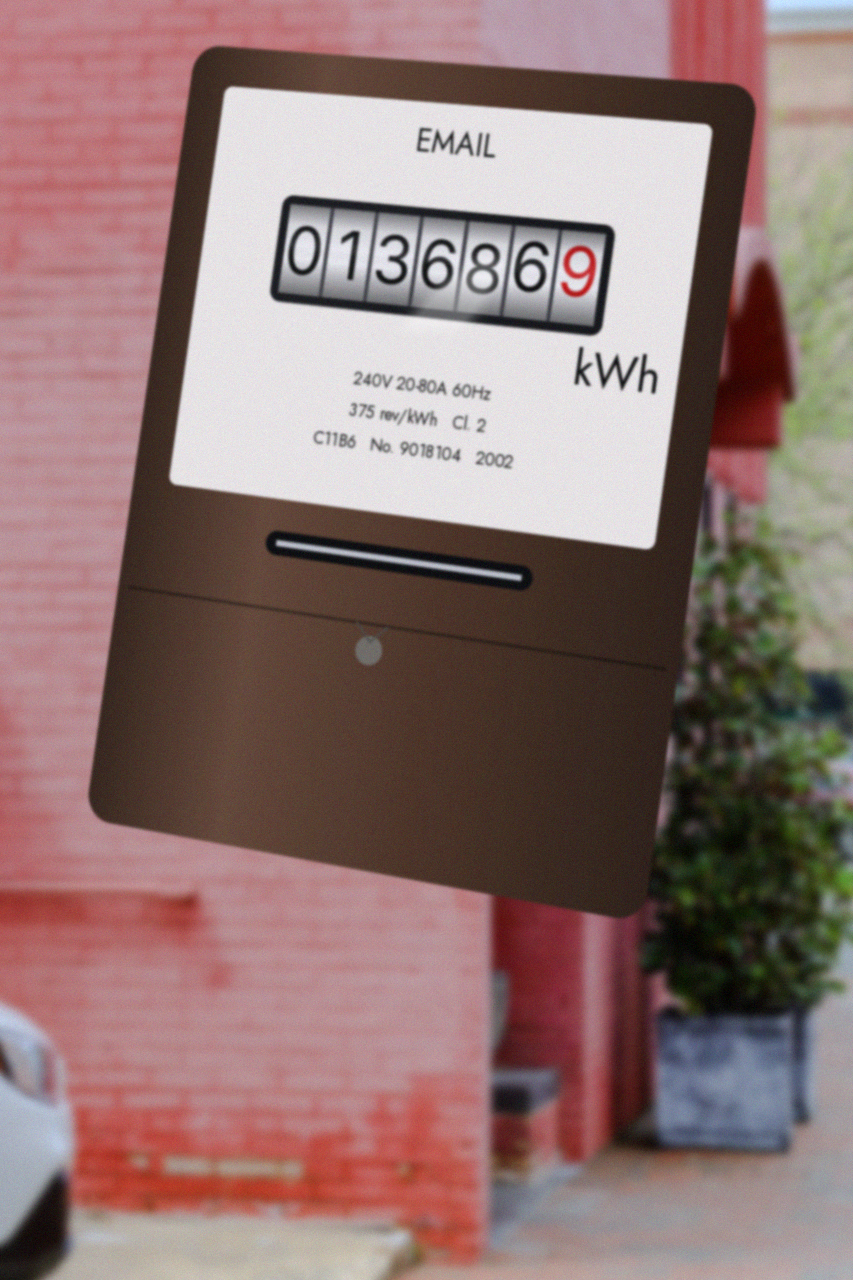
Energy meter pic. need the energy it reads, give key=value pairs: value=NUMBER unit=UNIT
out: value=13686.9 unit=kWh
